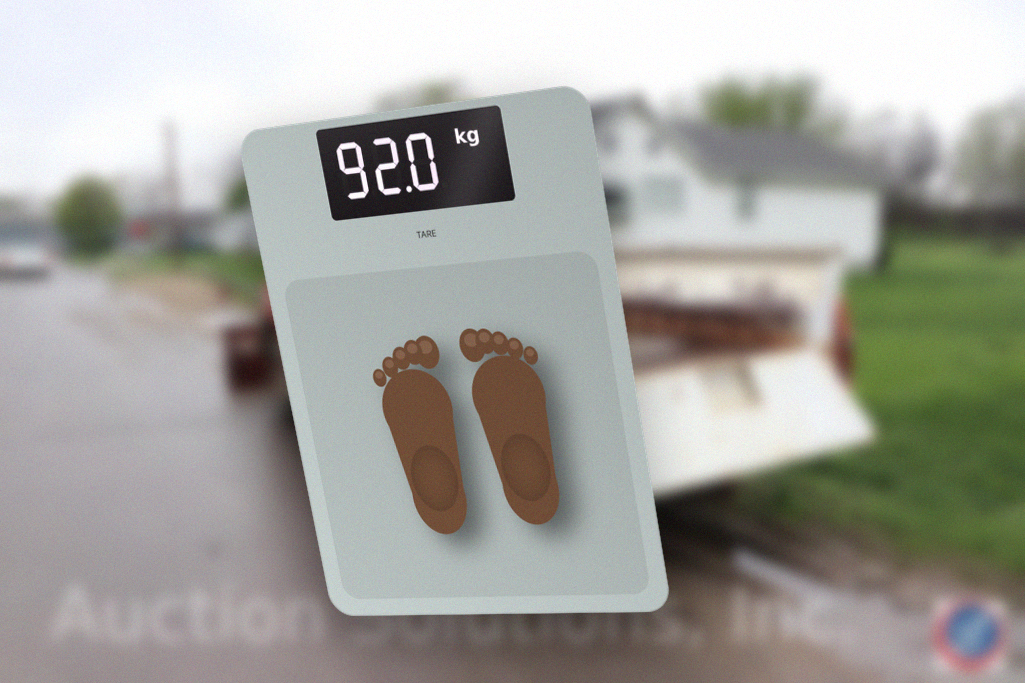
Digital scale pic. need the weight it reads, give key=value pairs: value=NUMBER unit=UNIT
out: value=92.0 unit=kg
